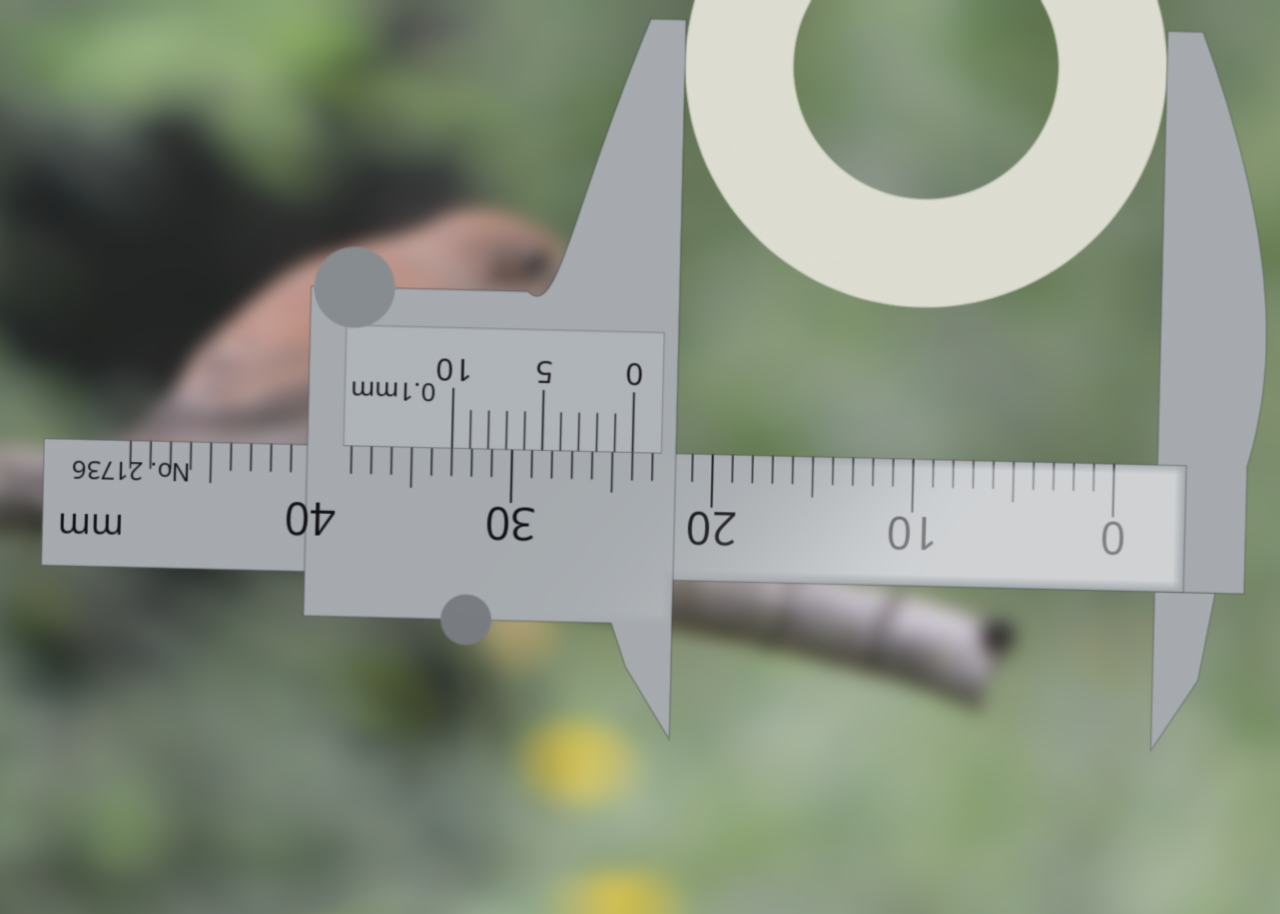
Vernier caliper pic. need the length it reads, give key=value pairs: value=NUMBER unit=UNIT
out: value=24.0 unit=mm
